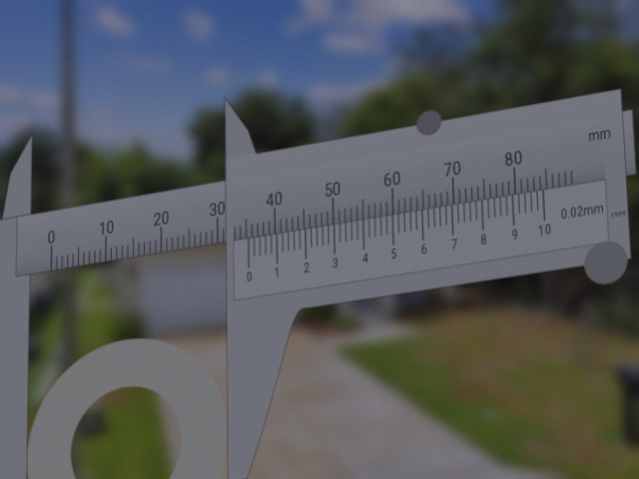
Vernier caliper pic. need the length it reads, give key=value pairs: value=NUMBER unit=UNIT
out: value=35.4 unit=mm
